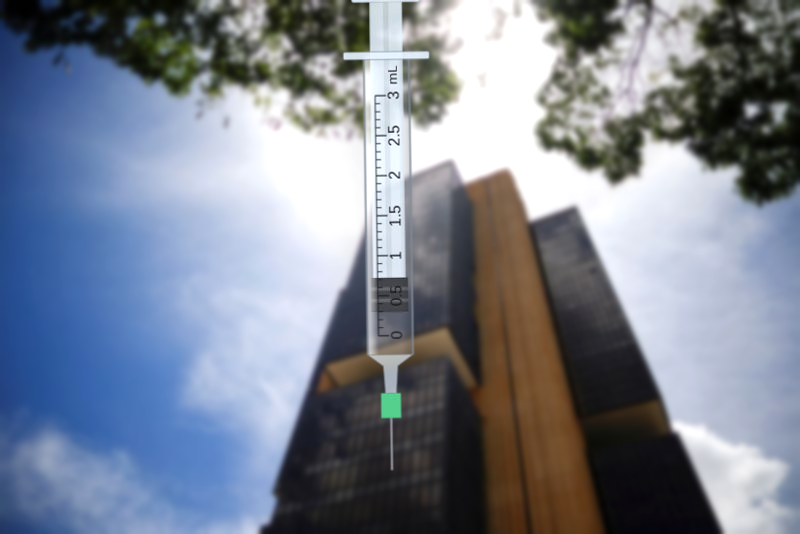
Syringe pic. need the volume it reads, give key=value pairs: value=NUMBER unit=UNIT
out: value=0.3 unit=mL
